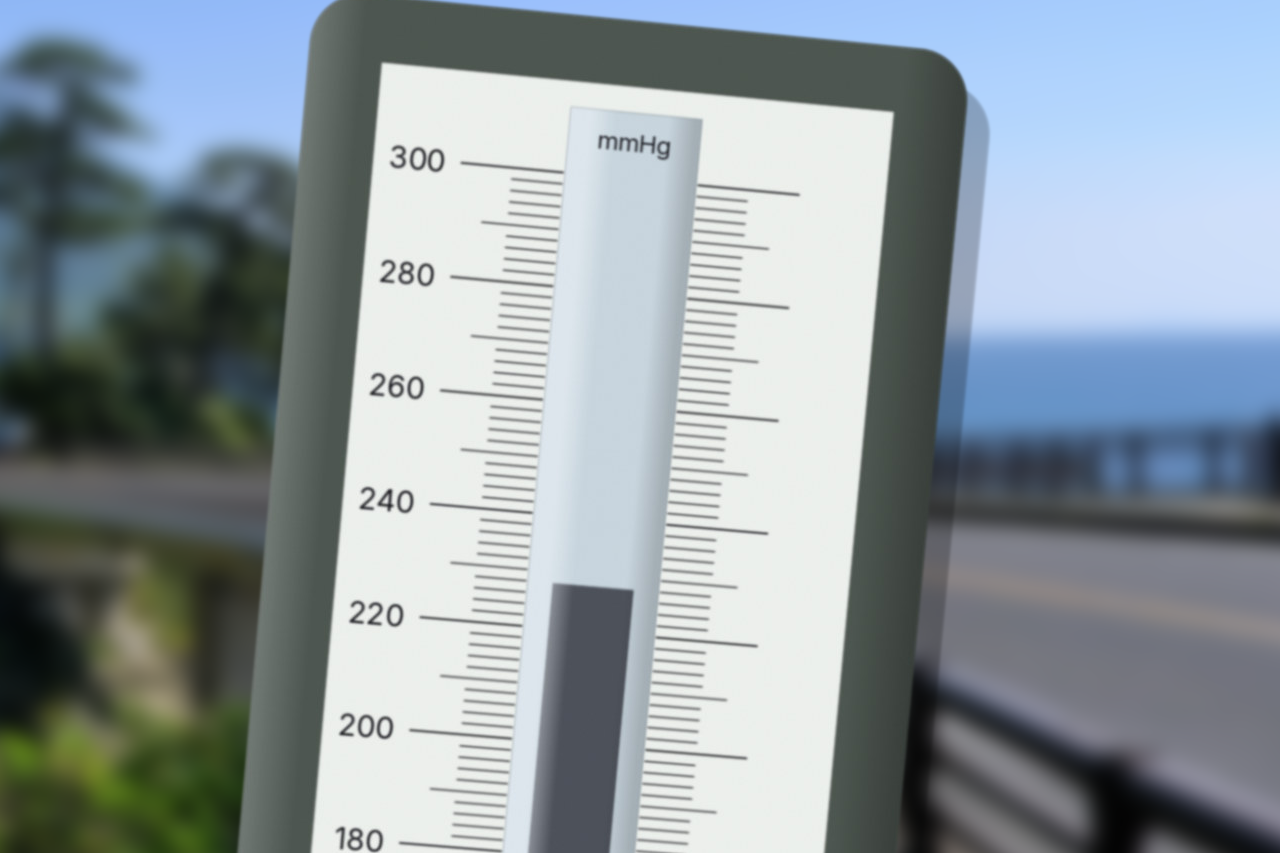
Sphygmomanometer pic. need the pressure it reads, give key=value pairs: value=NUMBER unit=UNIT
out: value=228 unit=mmHg
